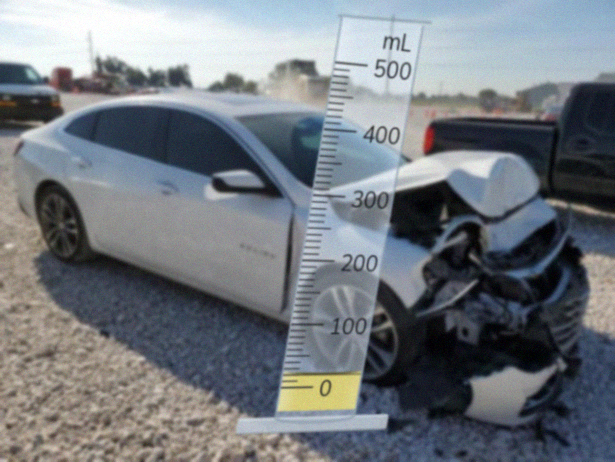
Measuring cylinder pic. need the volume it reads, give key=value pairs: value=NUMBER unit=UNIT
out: value=20 unit=mL
